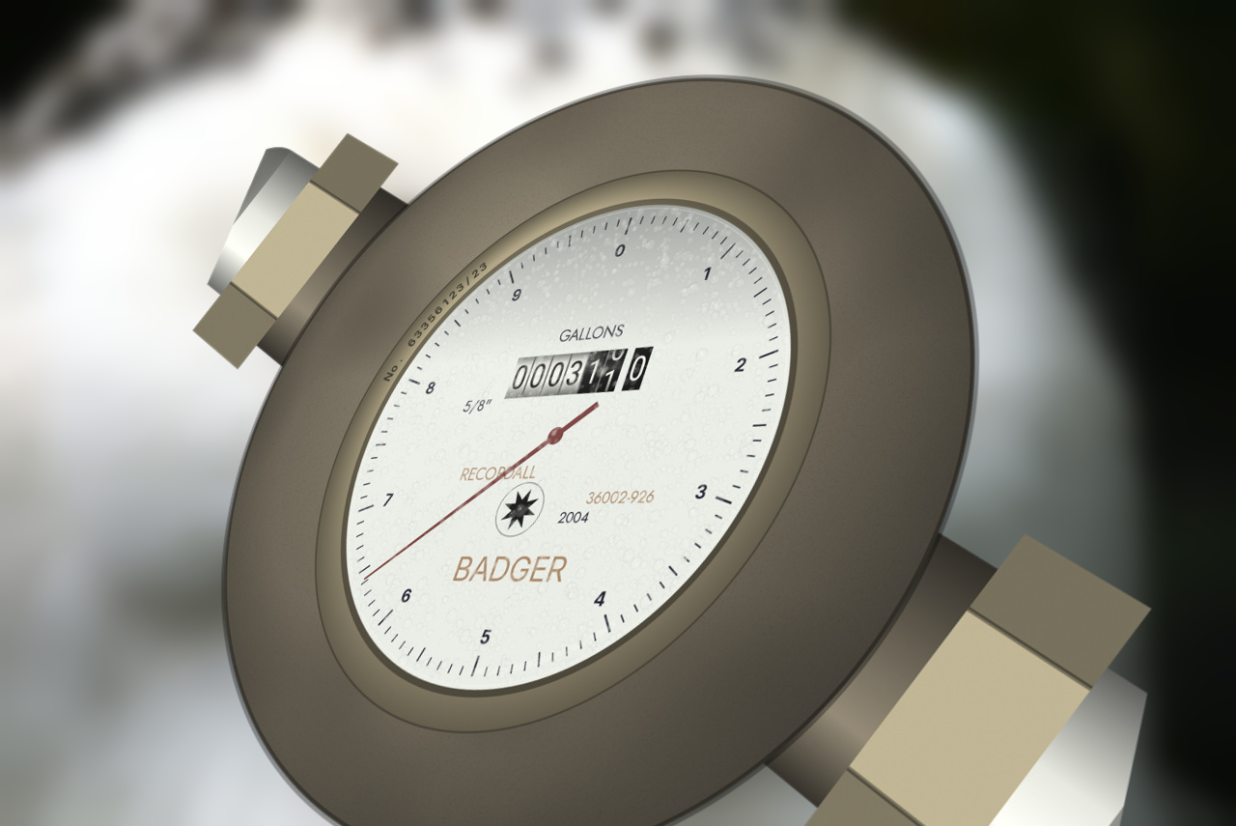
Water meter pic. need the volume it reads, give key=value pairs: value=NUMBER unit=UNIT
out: value=3106.4 unit=gal
